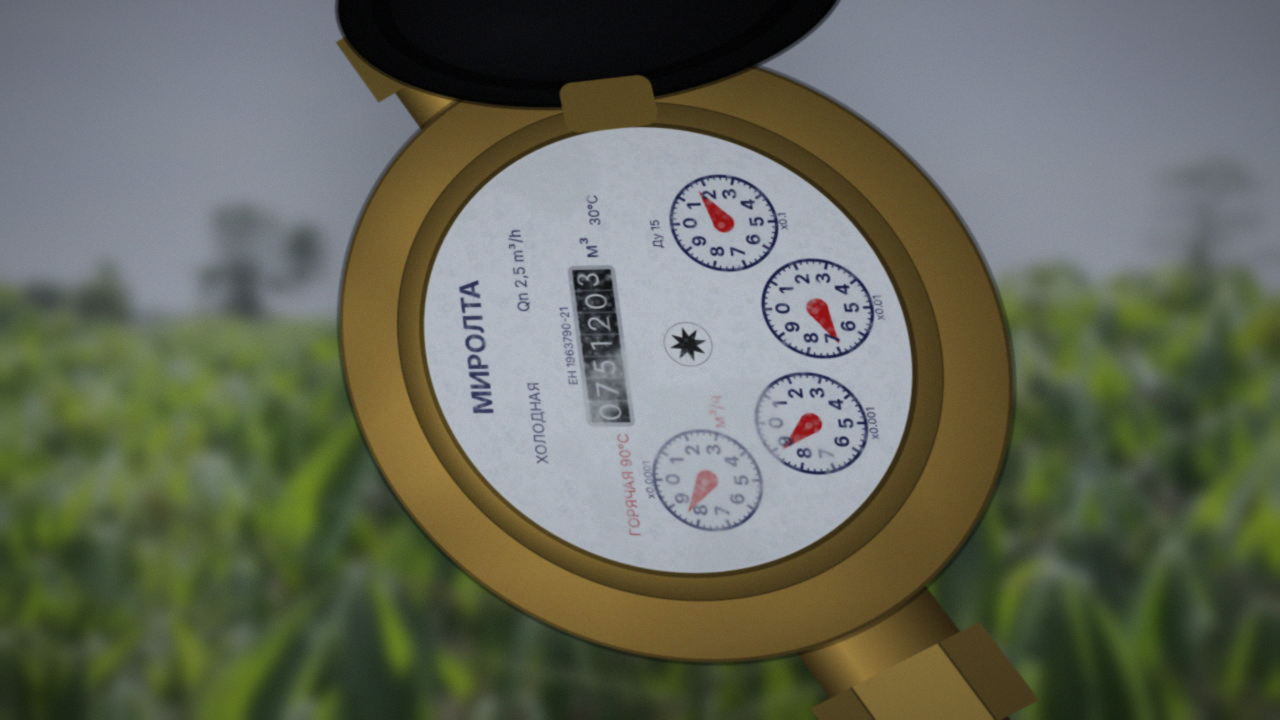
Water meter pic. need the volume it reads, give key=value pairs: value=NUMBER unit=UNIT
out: value=751203.1688 unit=m³
